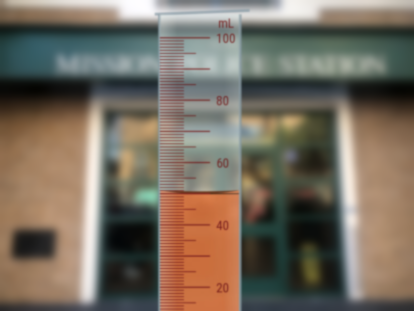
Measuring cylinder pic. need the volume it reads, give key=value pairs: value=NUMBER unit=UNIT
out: value=50 unit=mL
